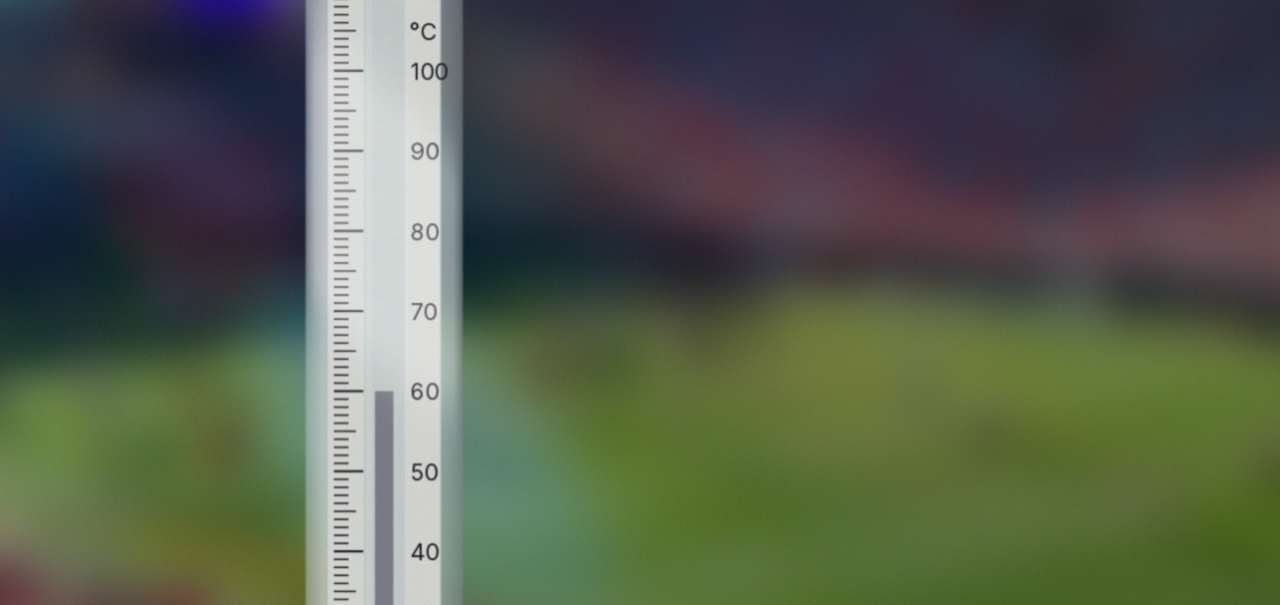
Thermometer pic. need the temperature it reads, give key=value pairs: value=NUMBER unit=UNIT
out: value=60 unit=°C
